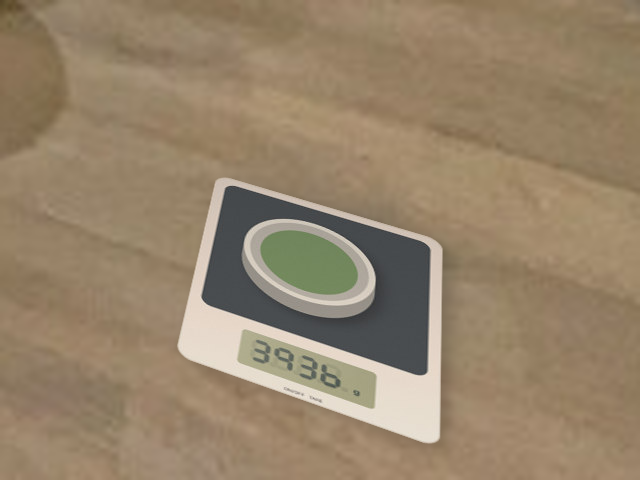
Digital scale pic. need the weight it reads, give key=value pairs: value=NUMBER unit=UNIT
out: value=3936 unit=g
